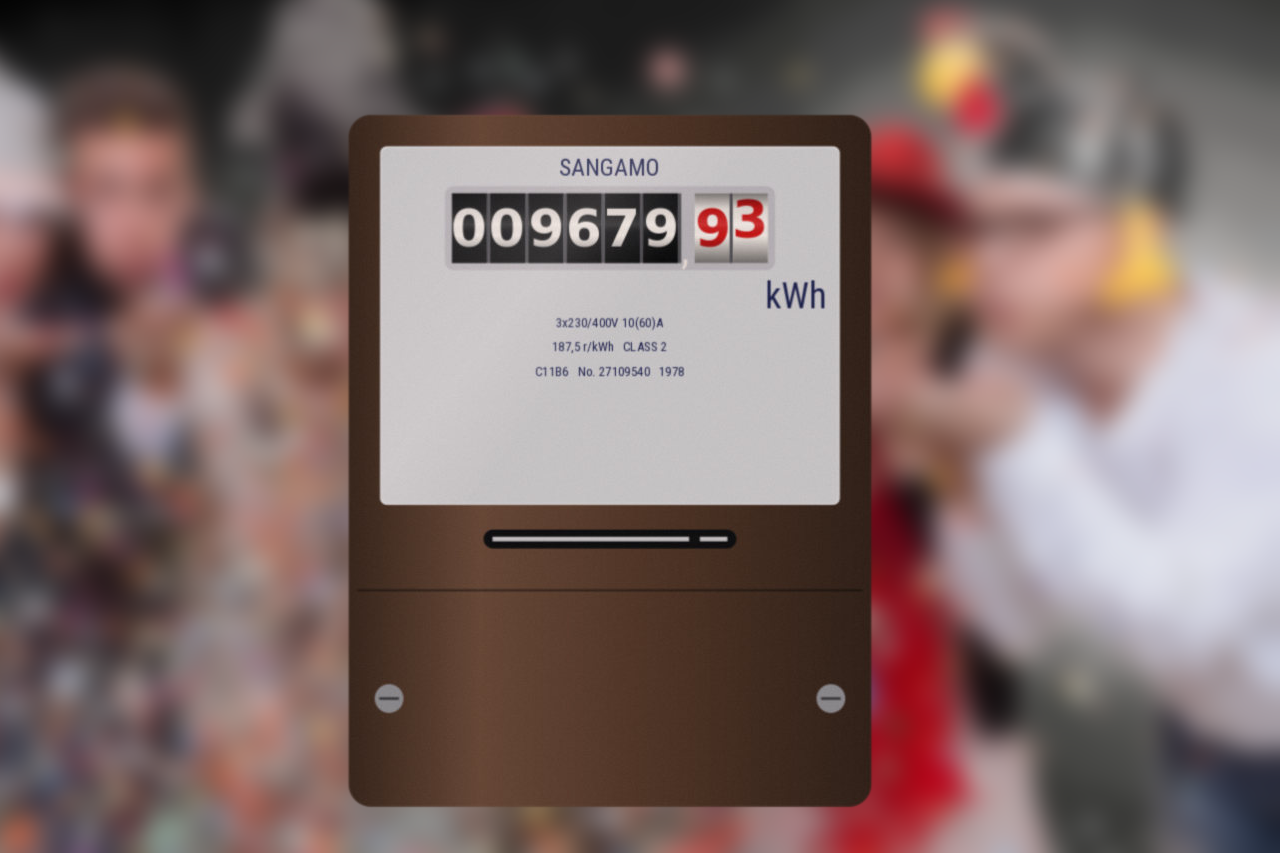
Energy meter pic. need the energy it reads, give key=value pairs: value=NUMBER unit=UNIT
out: value=9679.93 unit=kWh
